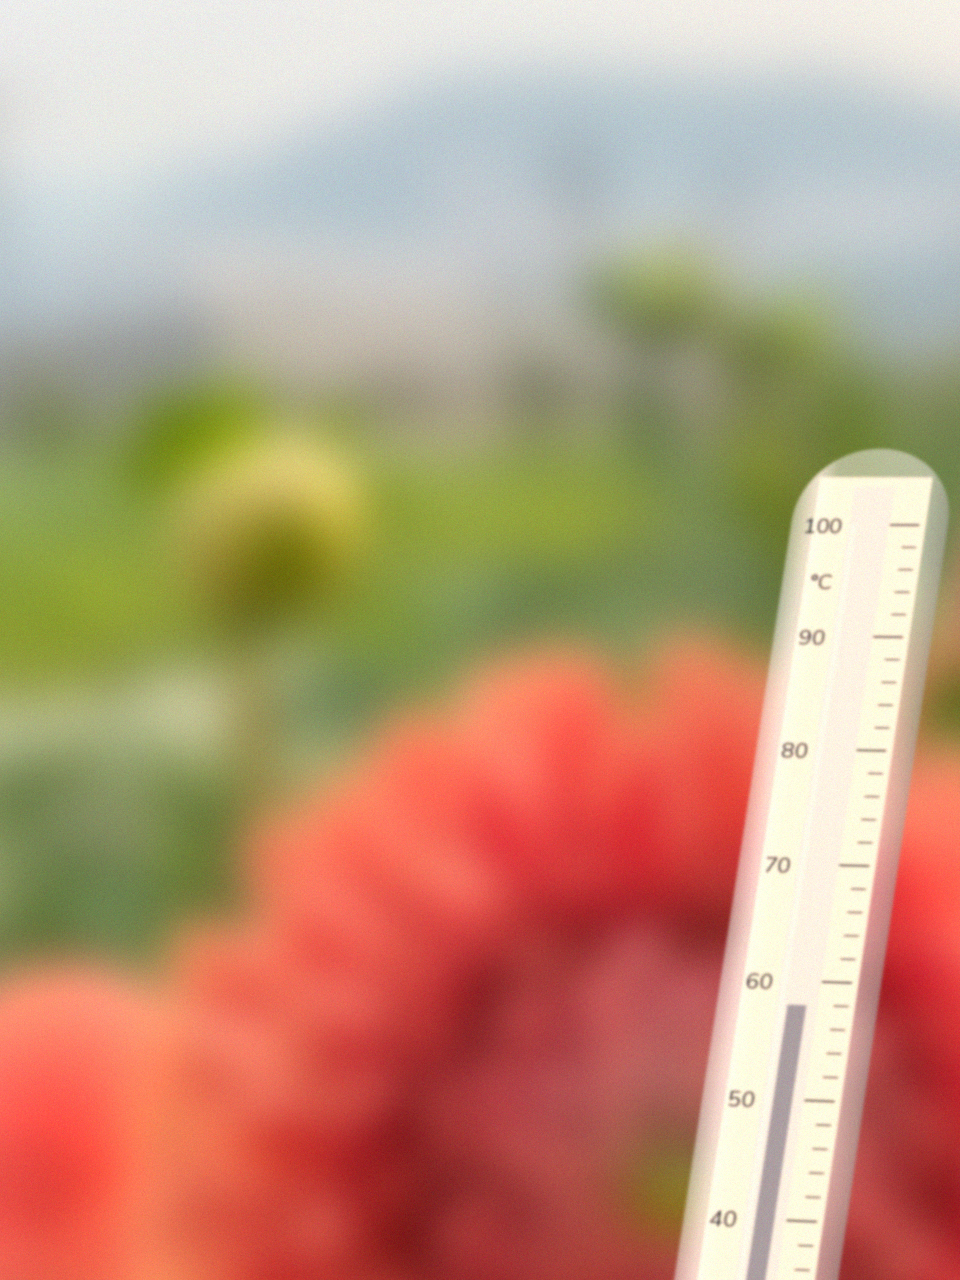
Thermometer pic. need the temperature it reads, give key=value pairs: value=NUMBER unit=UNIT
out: value=58 unit=°C
